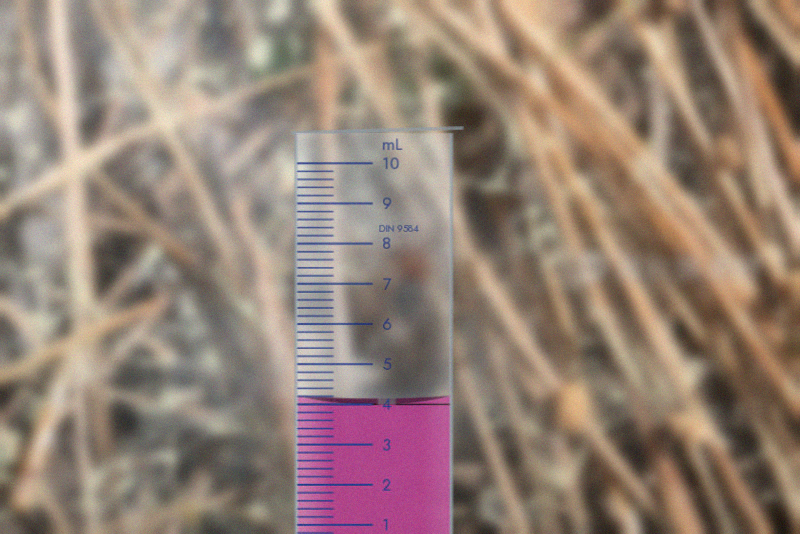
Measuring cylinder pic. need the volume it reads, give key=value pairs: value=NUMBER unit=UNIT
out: value=4 unit=mL
